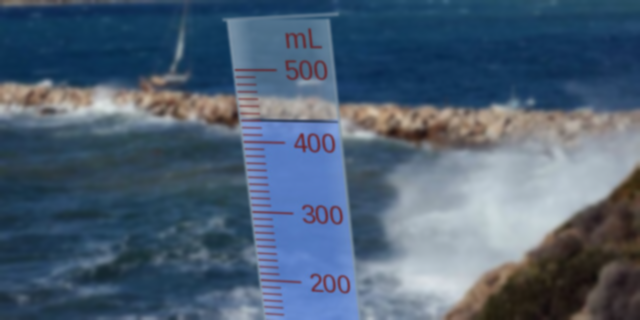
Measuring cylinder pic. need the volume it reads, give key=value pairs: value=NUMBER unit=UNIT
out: value=430 unit=mL
